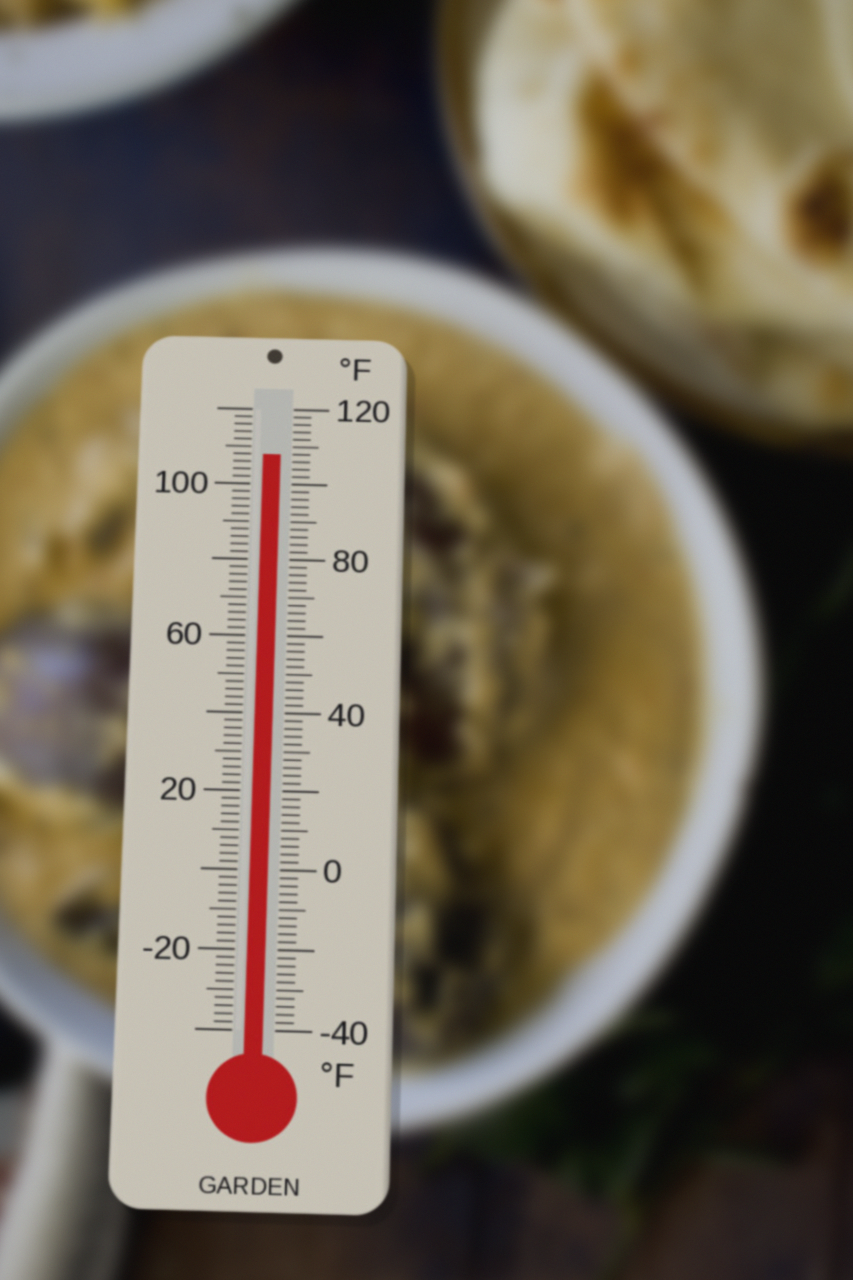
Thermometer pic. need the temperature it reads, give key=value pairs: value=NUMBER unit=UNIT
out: value=108 unit=°F
